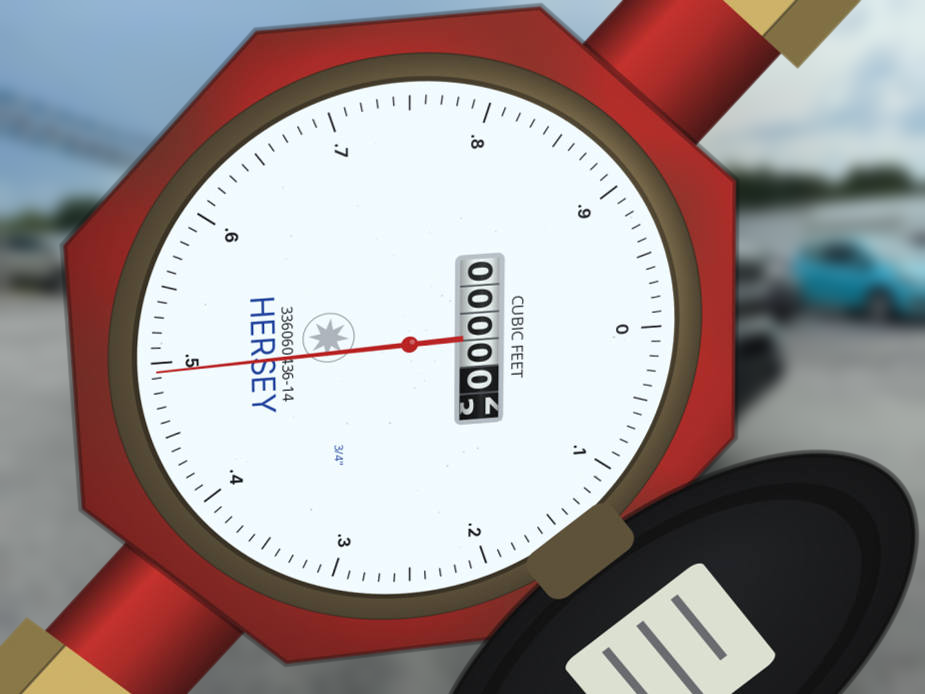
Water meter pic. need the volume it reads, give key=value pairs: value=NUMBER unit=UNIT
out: value=2.49 unit=ft³
